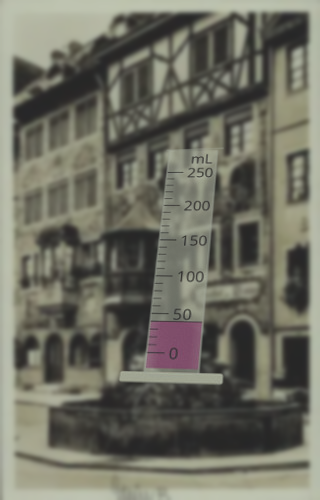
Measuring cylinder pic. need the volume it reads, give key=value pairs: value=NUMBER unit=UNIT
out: value=40 unit=mL
